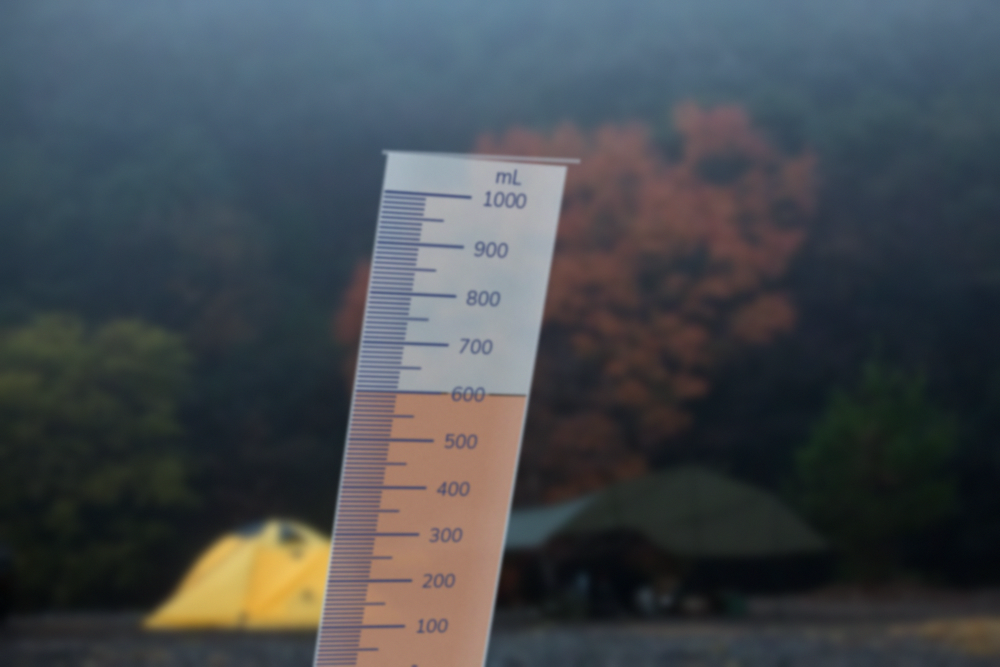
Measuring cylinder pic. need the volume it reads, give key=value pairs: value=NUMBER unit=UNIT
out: value=600 unit=mL
